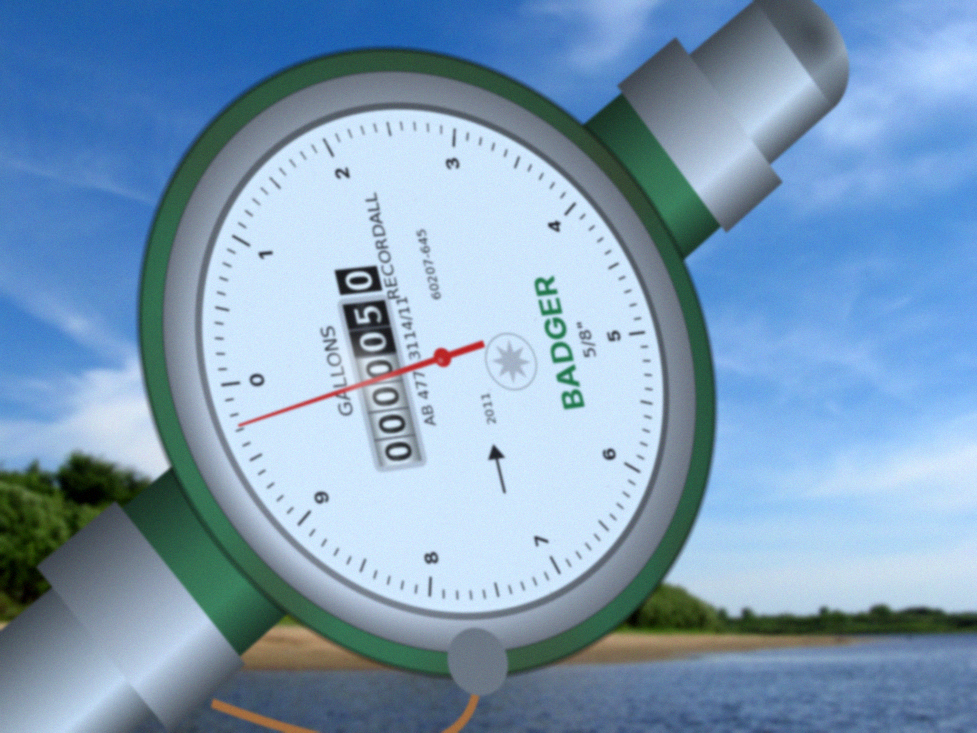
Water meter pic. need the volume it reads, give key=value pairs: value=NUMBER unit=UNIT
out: value=49.7 unit=gal
